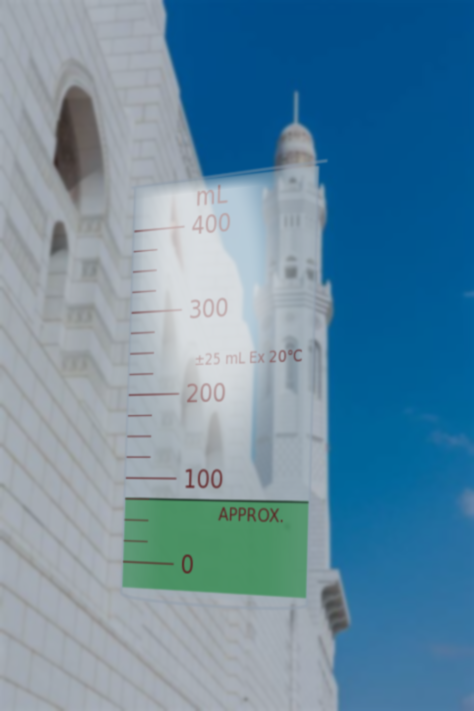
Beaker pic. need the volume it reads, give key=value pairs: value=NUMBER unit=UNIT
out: value=75 unit=mL
